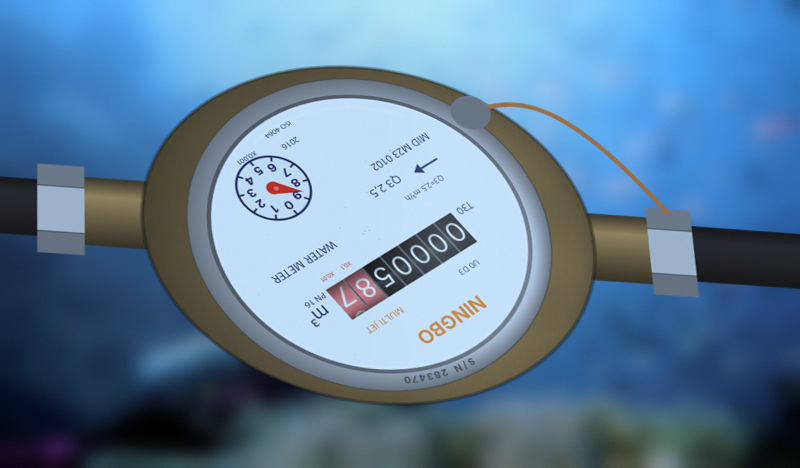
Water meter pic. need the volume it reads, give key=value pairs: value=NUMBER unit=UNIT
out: value=5.868 unit=m³
